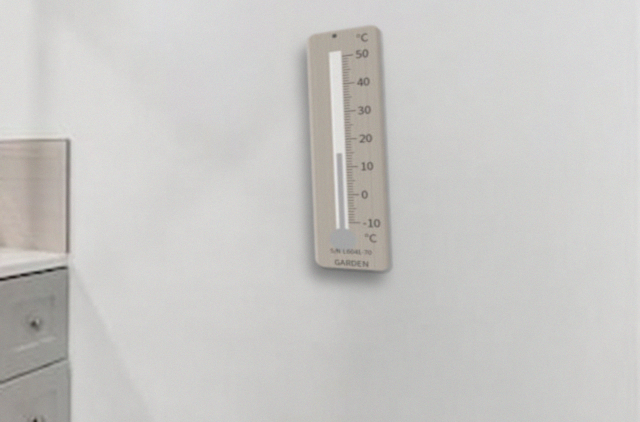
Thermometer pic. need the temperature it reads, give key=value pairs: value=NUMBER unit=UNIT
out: value=15 unit=°C
